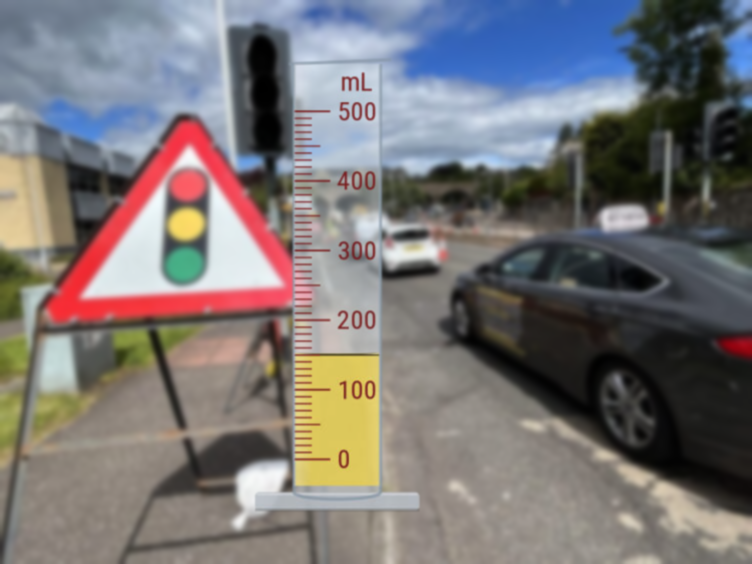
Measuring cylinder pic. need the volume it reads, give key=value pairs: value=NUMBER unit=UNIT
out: value=150 unit=mL
